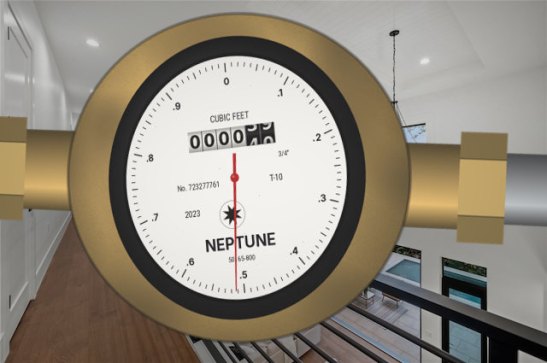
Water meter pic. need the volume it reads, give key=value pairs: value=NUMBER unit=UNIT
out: value=39.51 unit=ft³
